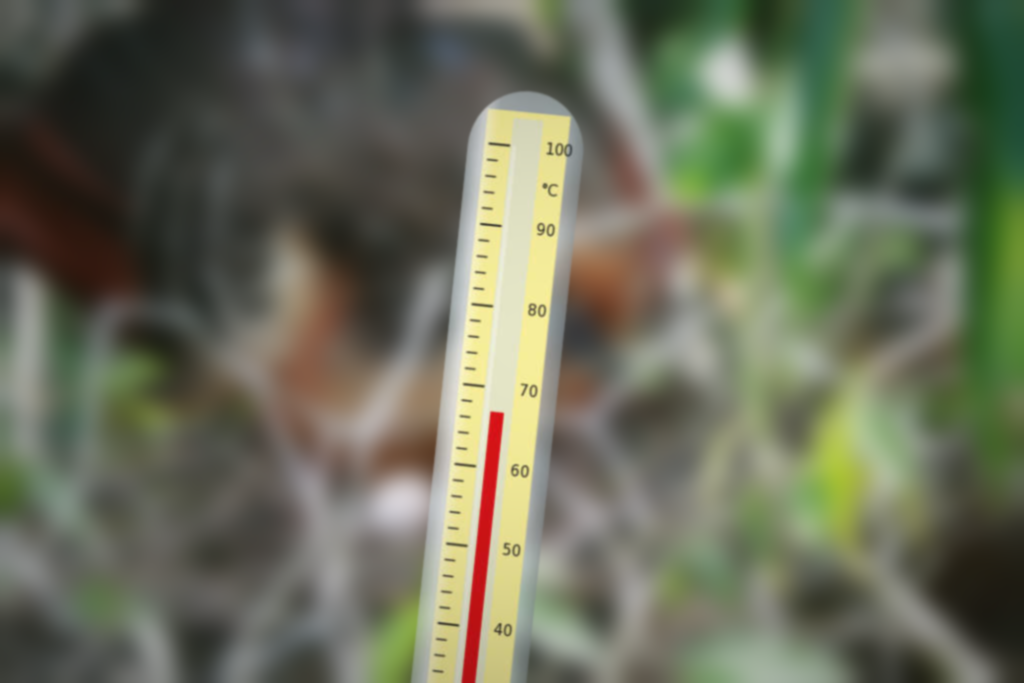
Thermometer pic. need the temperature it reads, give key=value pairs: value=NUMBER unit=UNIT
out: value=67 unit=°C
